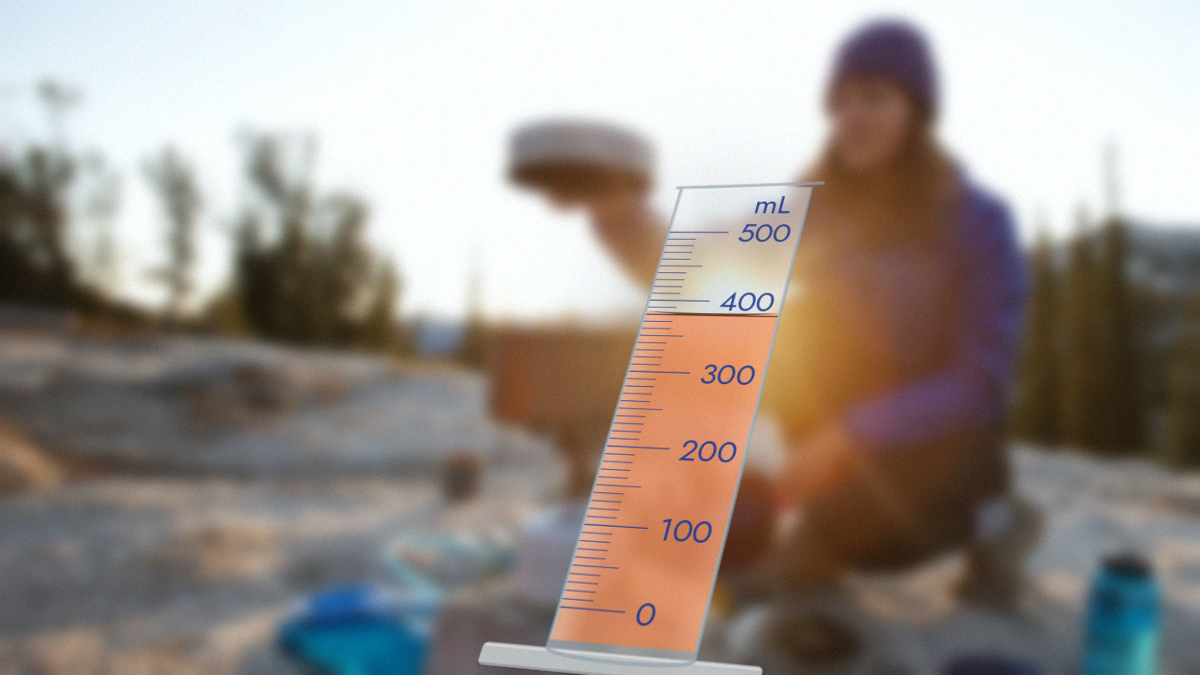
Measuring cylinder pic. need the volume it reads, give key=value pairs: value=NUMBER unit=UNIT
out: value=380 unit=mL
